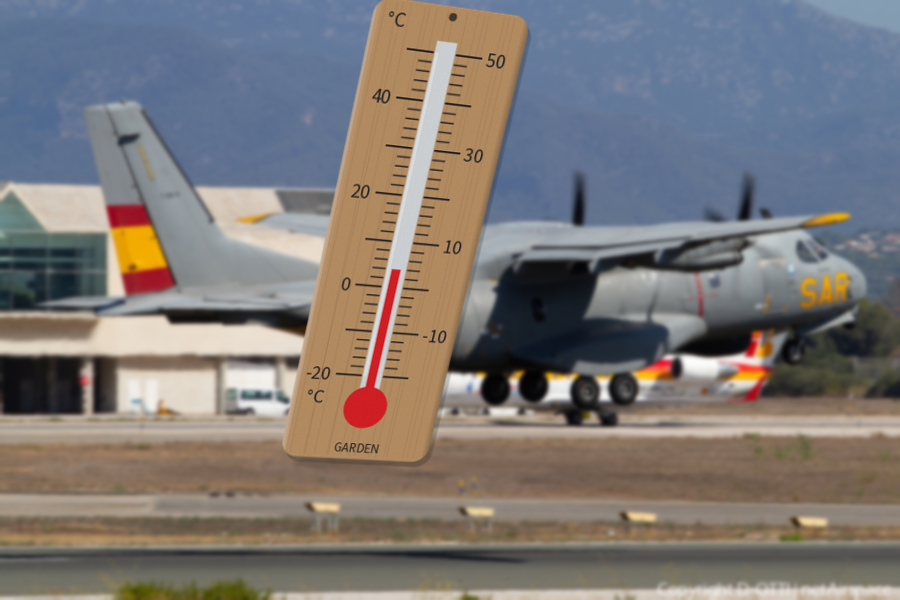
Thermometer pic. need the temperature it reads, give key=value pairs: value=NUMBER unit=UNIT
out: value=4 unit=°C
